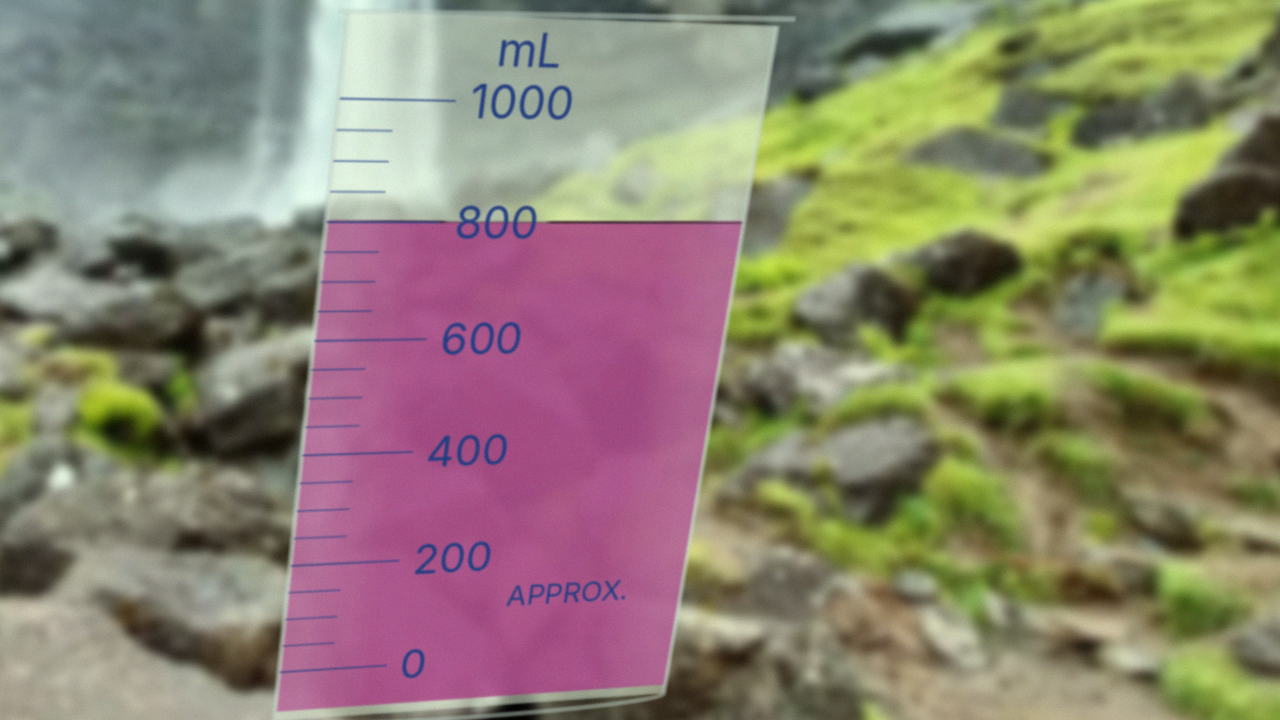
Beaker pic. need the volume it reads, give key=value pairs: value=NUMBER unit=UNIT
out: value=800 unit=mL
